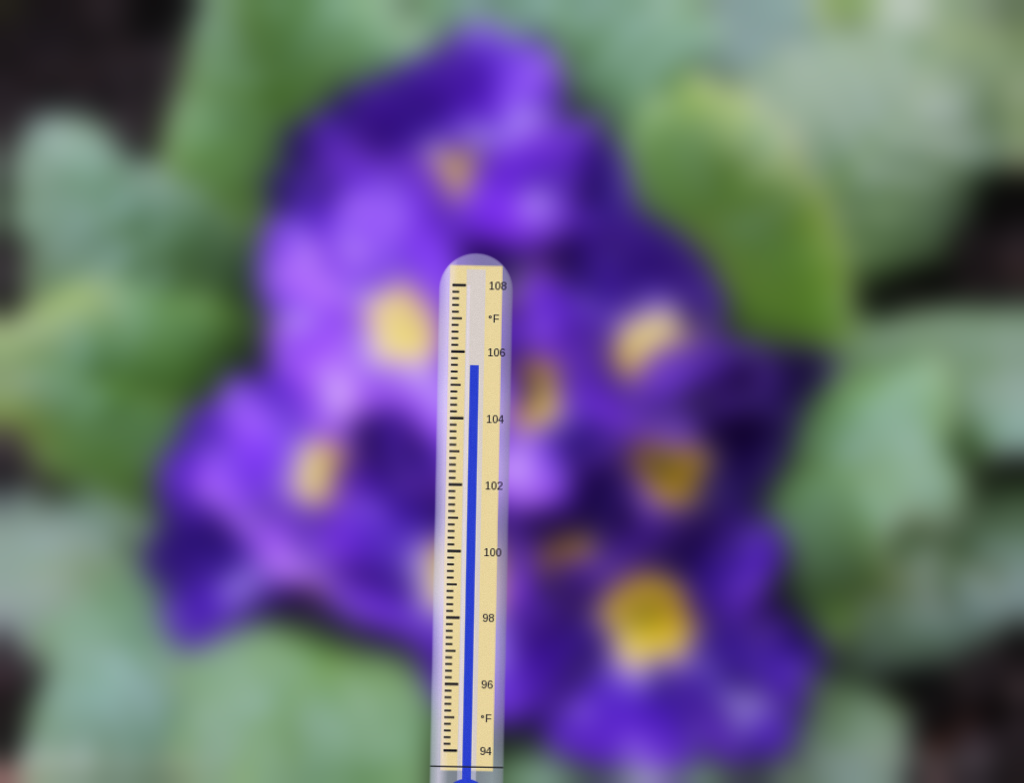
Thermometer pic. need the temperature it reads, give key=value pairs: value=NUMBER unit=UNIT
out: value=105.6 unit=°F
